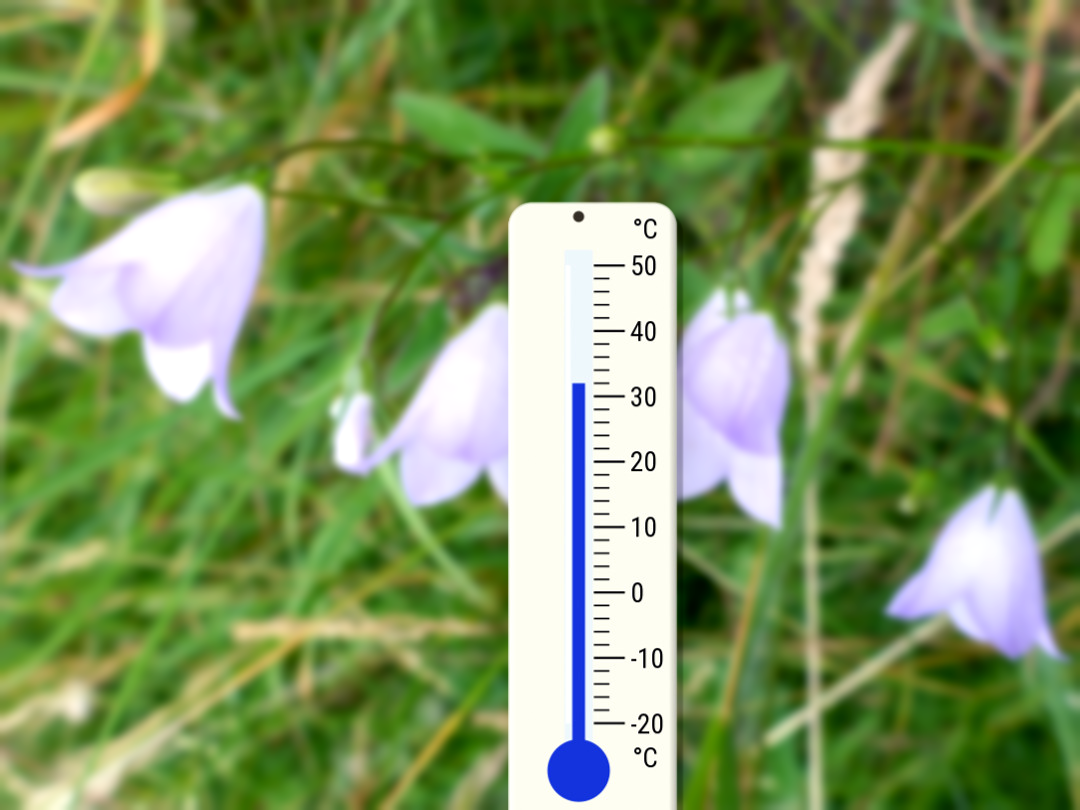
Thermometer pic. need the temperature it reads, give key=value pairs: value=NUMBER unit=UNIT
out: value=32 unit=°C
